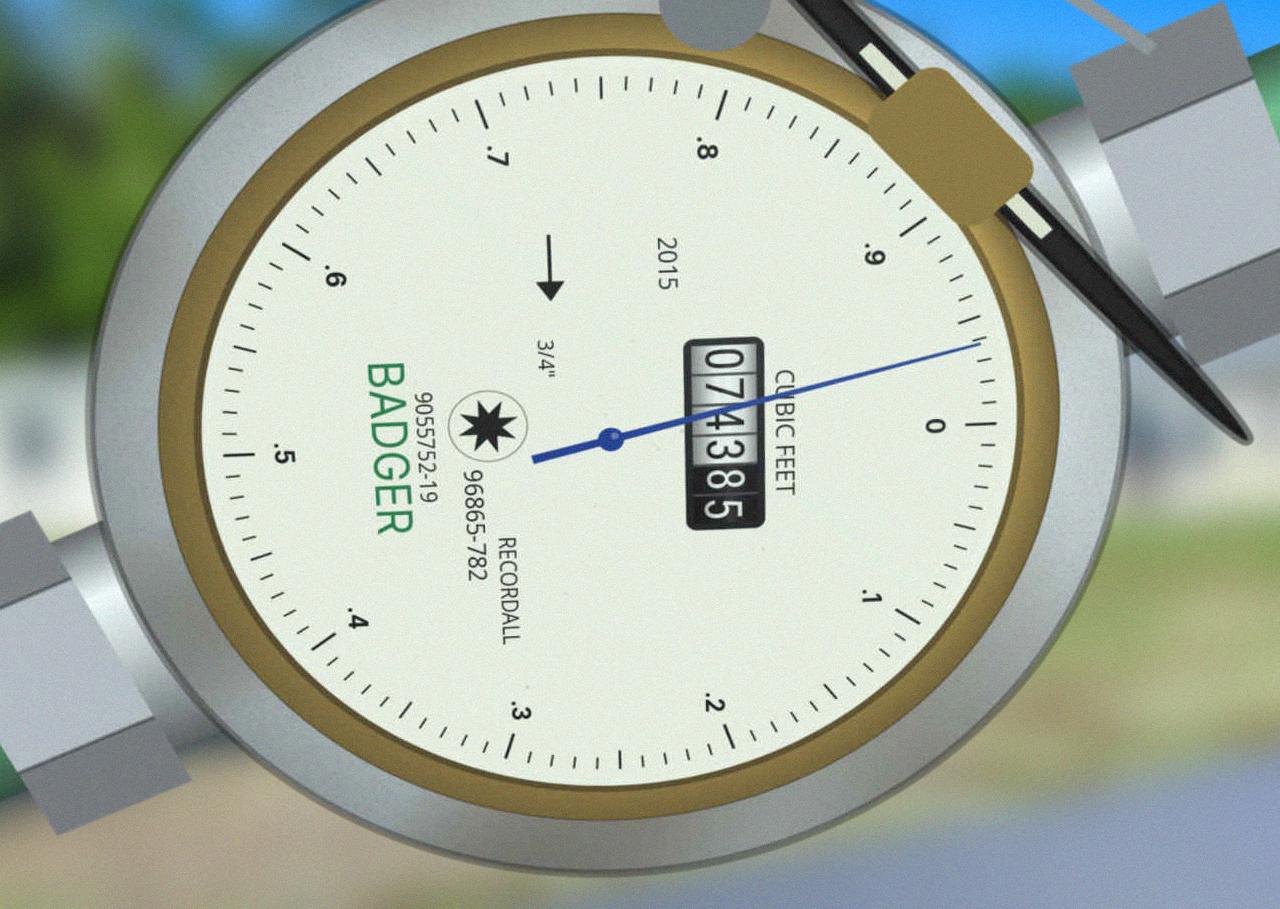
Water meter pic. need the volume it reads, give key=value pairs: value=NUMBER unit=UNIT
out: value=74384.96 unit=ft³
